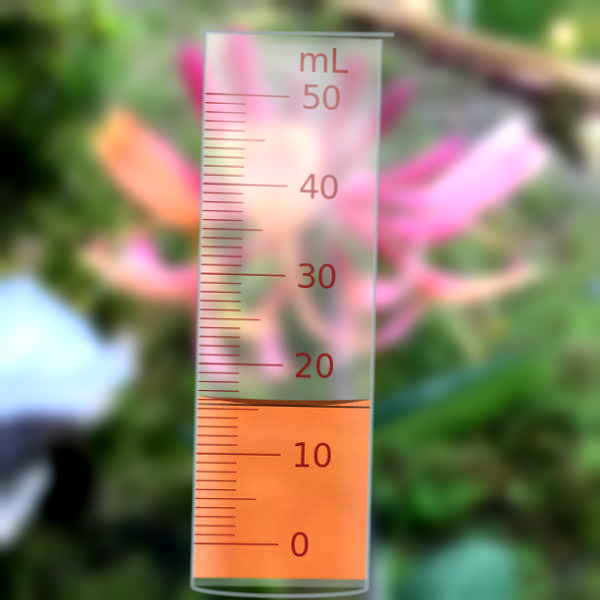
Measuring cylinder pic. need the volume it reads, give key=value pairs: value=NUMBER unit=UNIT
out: value=15.5 unit=mL
